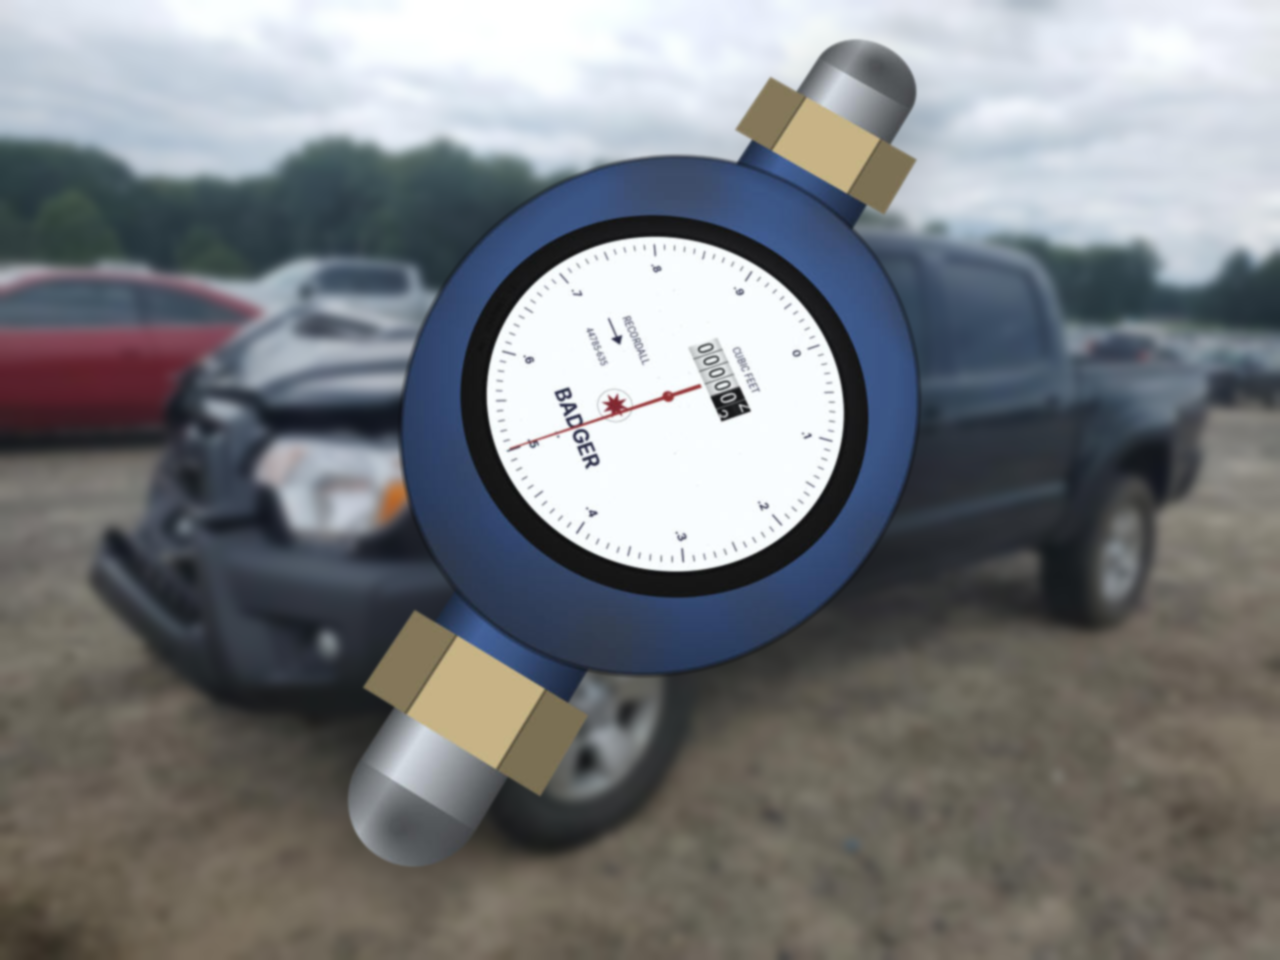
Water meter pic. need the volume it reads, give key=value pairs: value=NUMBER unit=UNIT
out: value=2.50 unit=ft³
